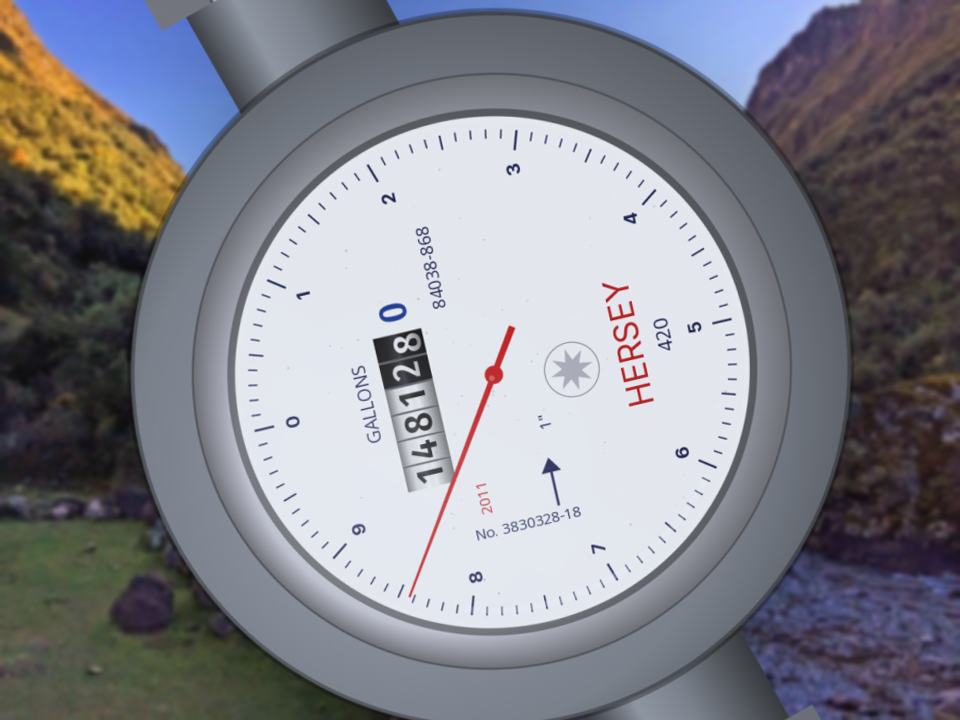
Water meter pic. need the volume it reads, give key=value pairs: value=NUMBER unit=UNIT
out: value=1481278.4 unit=gal
